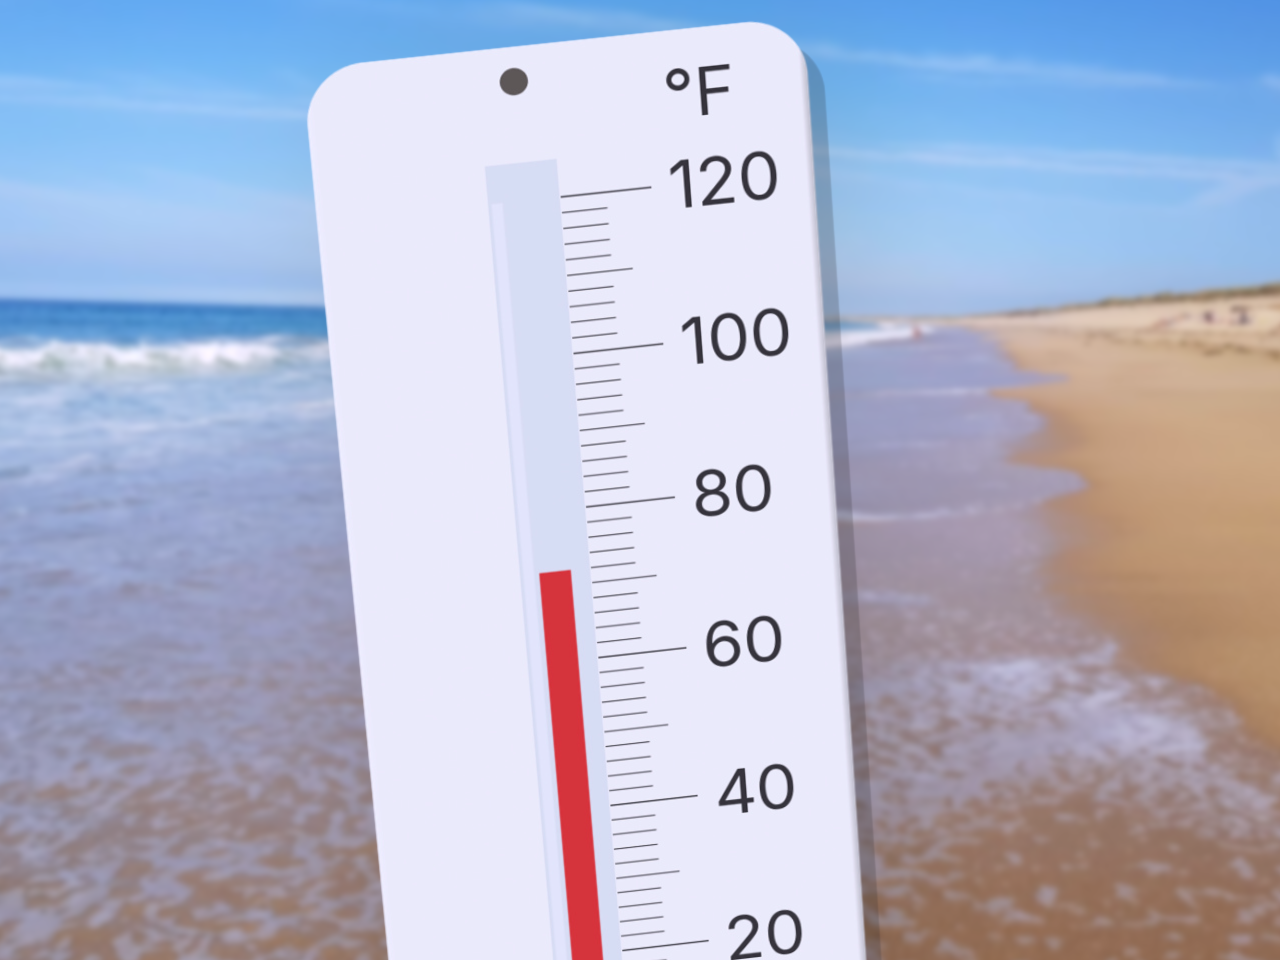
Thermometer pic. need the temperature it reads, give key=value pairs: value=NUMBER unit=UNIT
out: value=72 unit=°F
